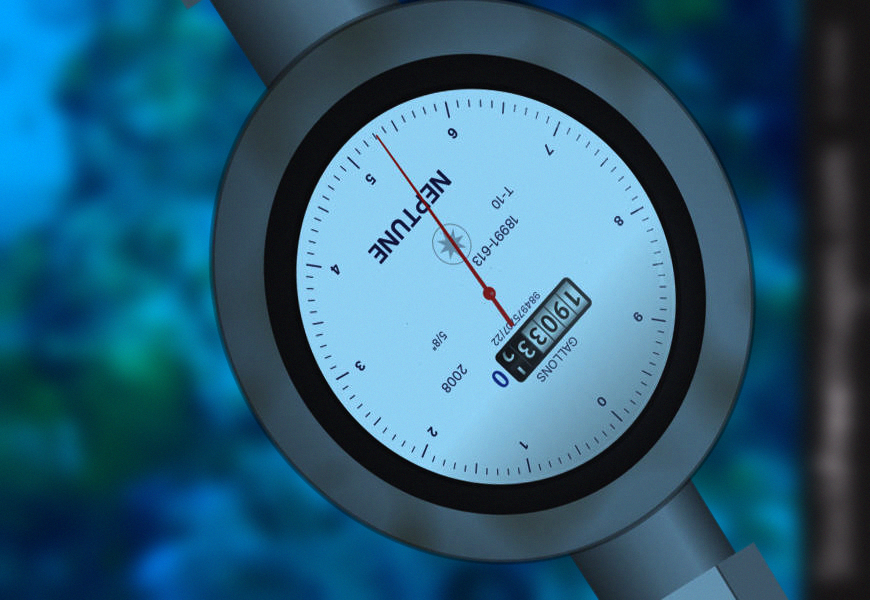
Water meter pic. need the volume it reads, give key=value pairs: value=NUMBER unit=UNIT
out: value=1903315.3 unit=gal
